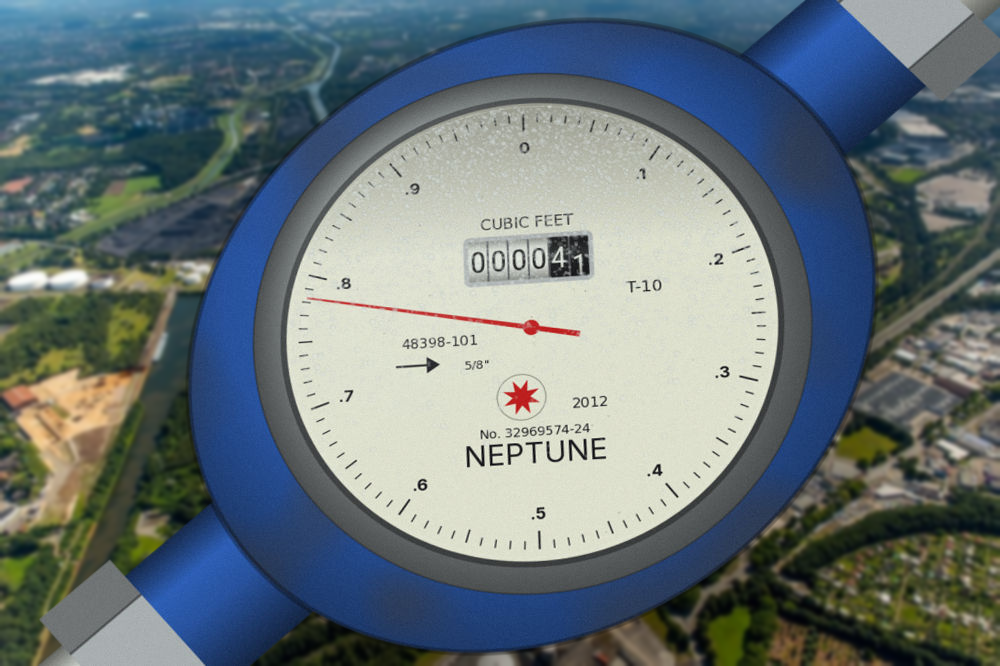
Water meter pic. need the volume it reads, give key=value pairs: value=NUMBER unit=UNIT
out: value=40.78 unit=ft³
